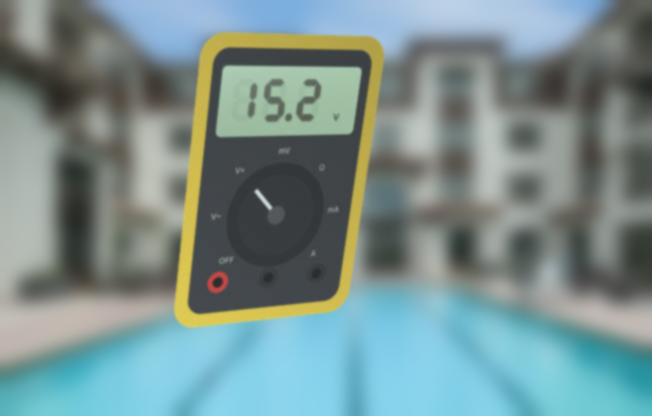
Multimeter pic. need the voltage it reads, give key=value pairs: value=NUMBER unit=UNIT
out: value=15.2 unit=V
